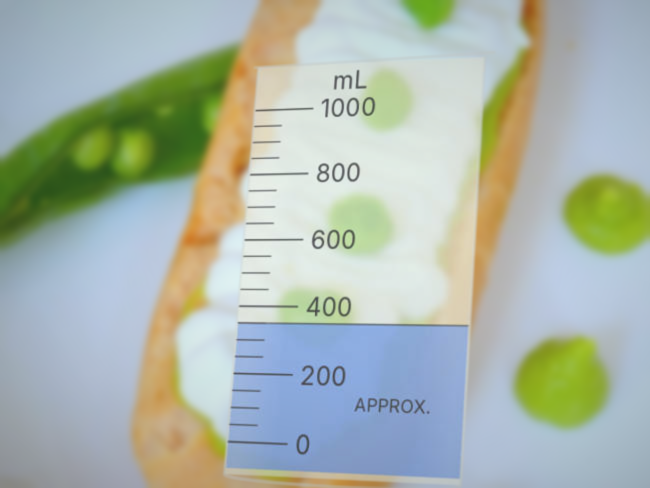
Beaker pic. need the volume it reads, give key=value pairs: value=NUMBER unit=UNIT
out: value=350 unit=mL
